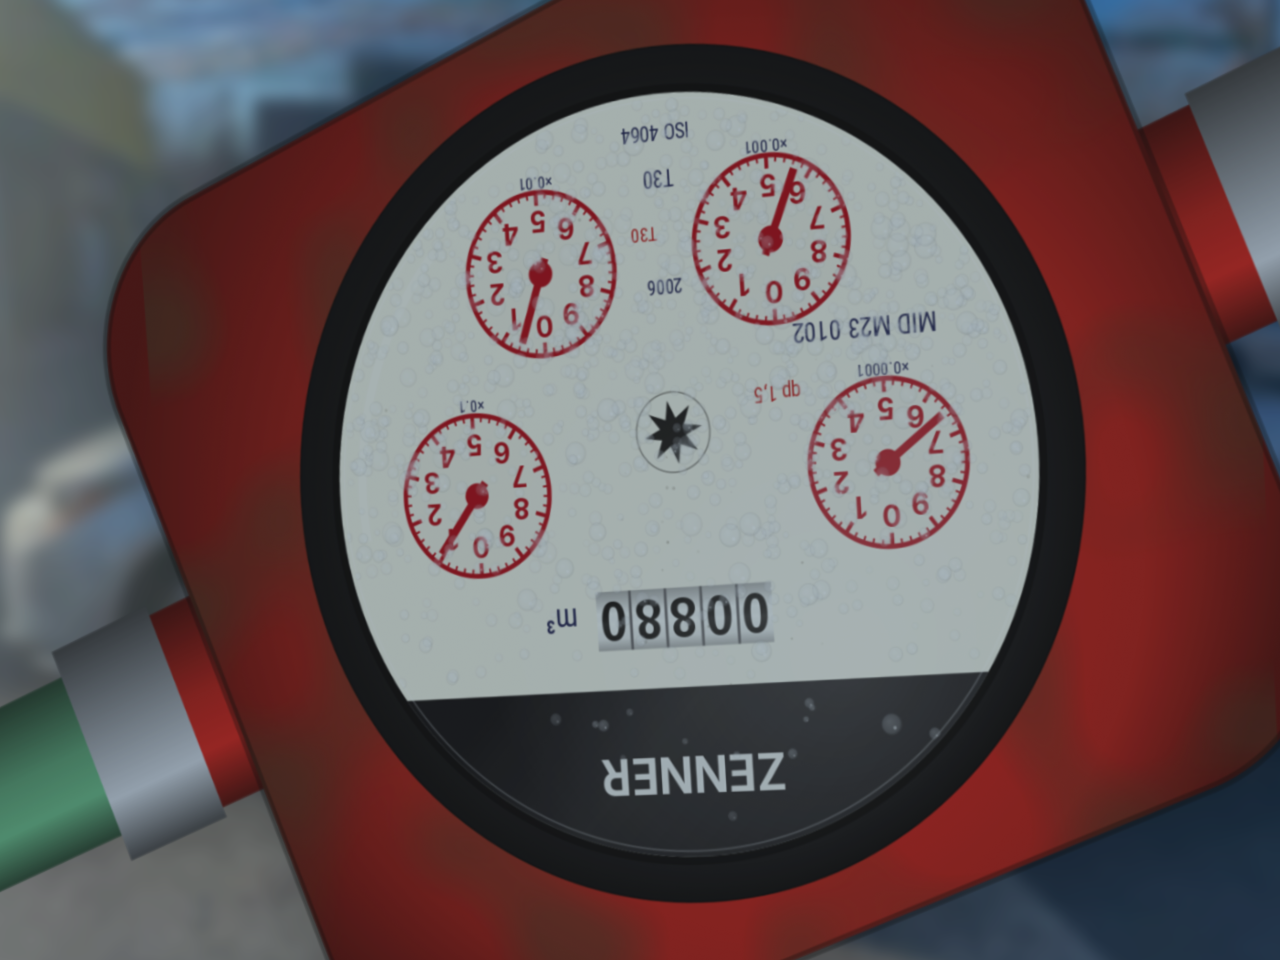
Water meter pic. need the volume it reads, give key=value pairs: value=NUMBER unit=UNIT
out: value=880.1056 unit=m³
